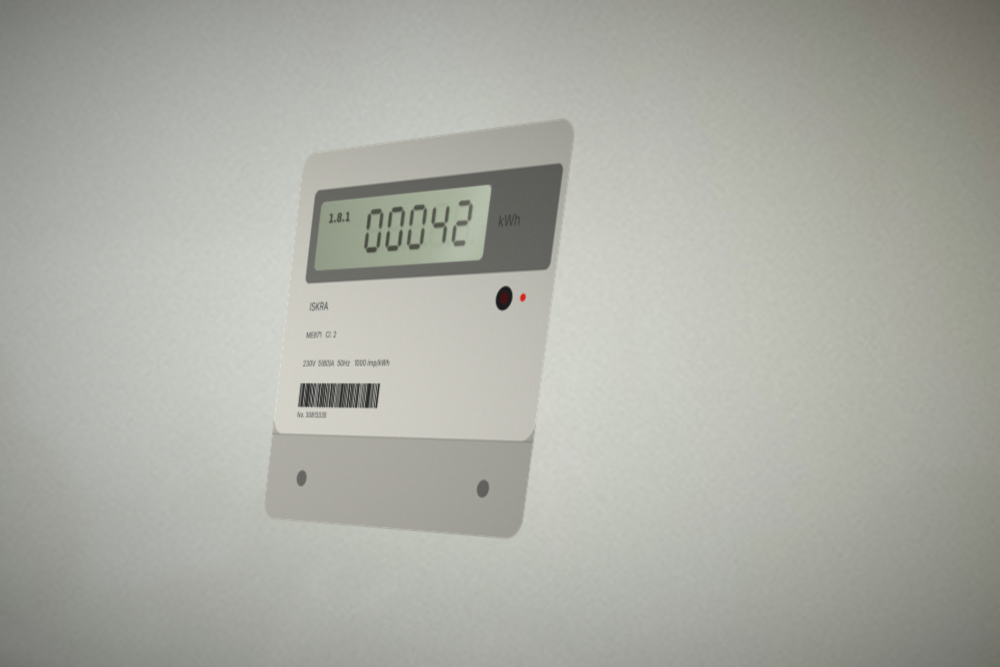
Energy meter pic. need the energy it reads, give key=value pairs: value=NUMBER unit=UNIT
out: value=42 unit=kWh
